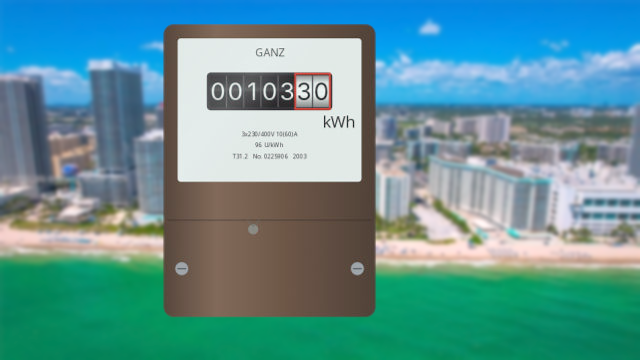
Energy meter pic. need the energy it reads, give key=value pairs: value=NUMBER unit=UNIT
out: value=103.30 unit=kWh
